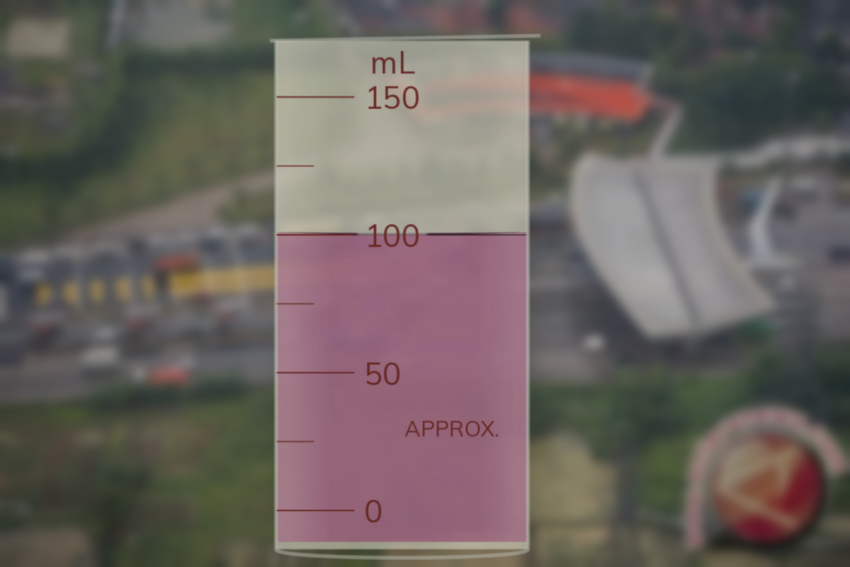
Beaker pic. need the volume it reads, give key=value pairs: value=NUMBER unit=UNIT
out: value=100 unit=mL
